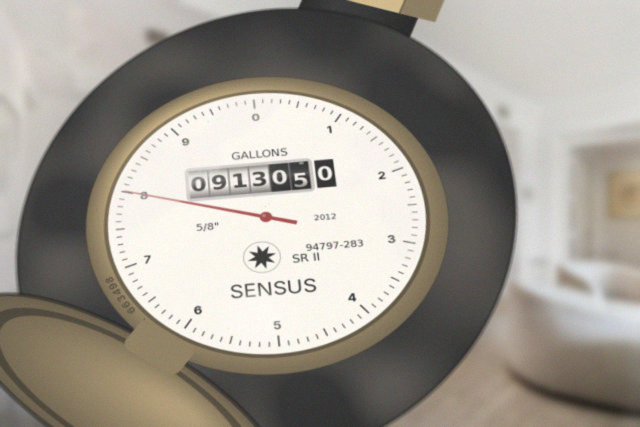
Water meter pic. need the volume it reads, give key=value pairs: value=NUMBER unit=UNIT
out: value=913048.0 unit=gal
